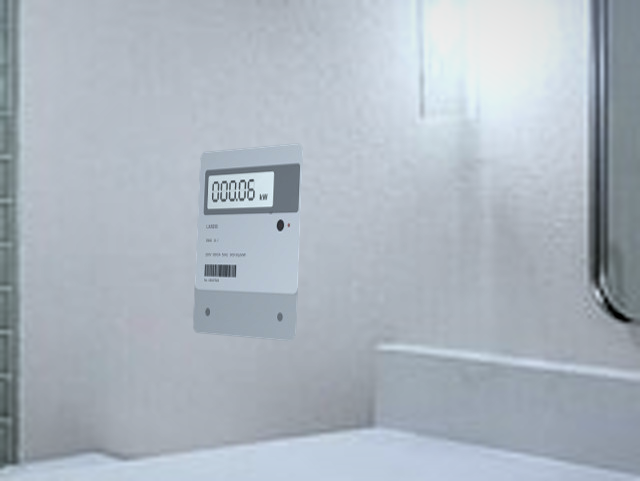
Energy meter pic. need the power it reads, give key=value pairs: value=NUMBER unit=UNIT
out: value=0.06 unit=kW
